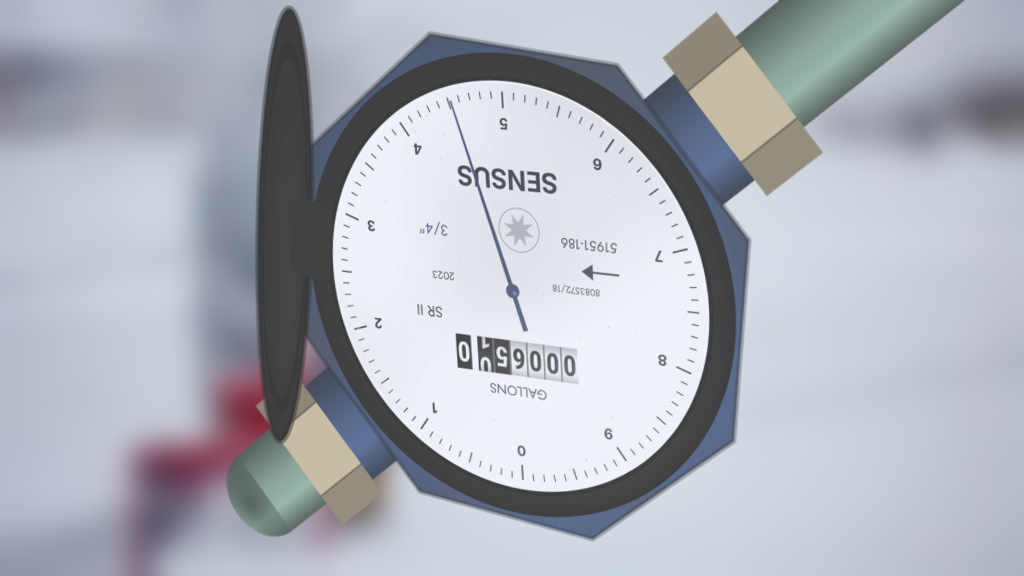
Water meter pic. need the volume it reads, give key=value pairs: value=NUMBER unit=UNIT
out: value=6504.5 unit=gal
